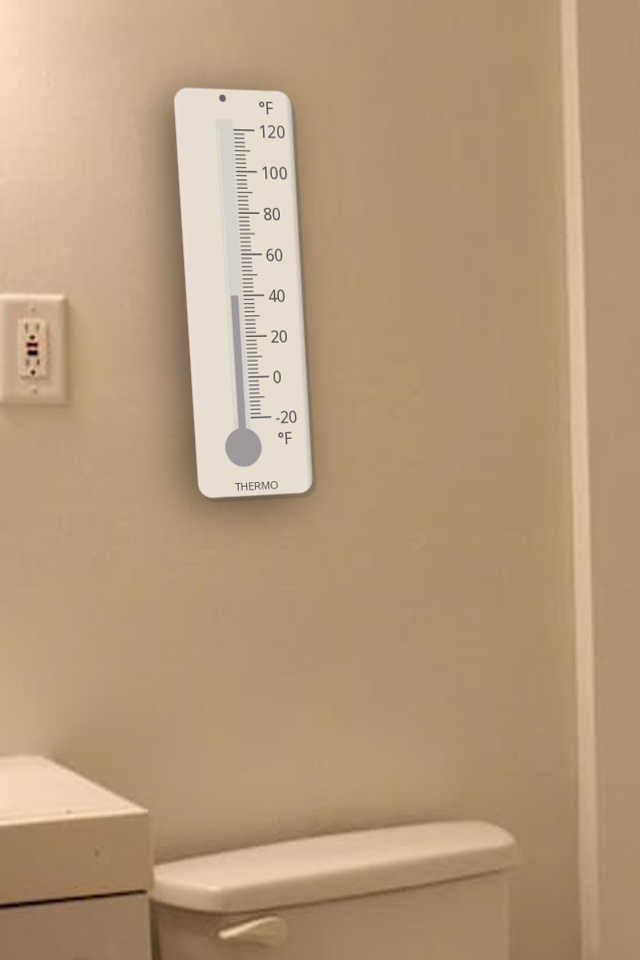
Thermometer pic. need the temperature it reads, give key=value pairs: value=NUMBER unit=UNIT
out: value=40 unit=°F
